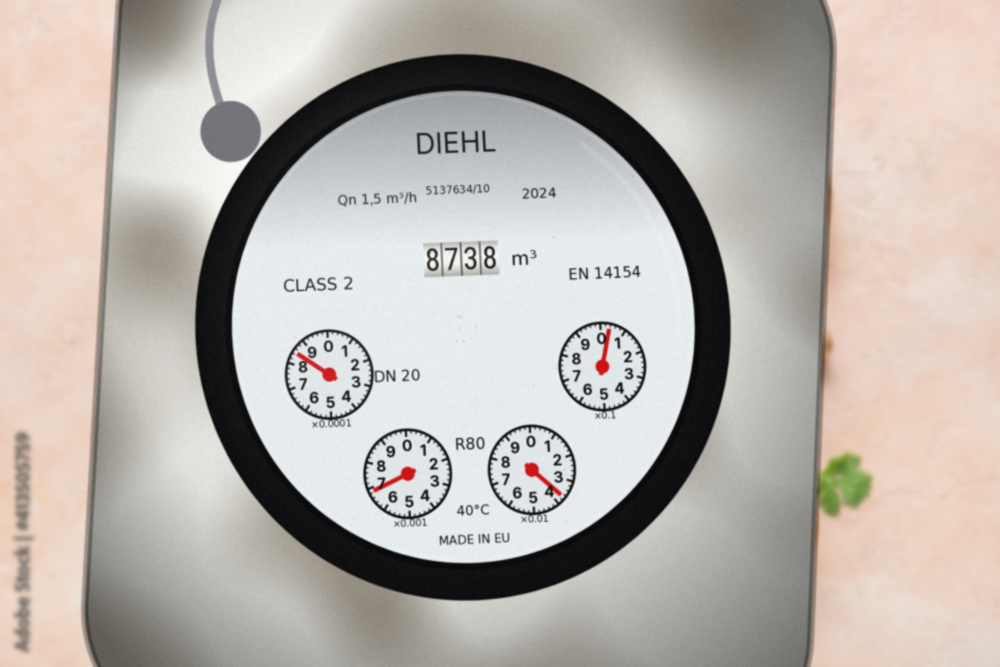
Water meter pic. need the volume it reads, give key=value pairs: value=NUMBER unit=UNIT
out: value=8738.0368 unit=m³
